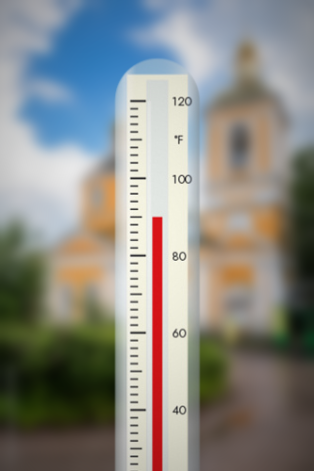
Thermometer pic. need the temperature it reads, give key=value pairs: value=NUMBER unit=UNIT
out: value=90 unit=°F
